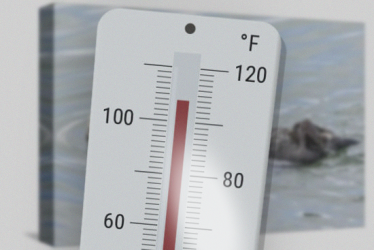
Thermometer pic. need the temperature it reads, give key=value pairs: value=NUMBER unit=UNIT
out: value=108 unit=°F
